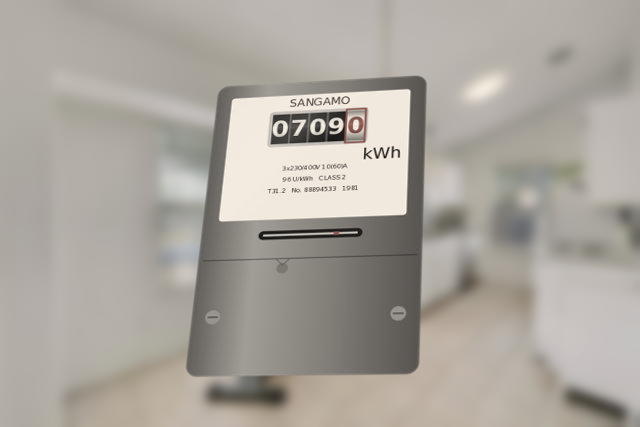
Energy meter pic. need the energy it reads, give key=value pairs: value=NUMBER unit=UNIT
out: value=709.0 unit=kWh
